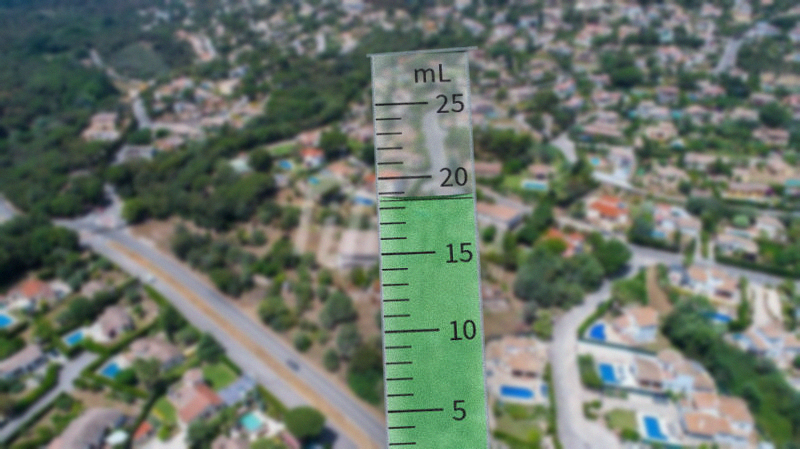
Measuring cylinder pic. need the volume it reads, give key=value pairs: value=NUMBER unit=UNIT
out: value=18.5 unit=mL
